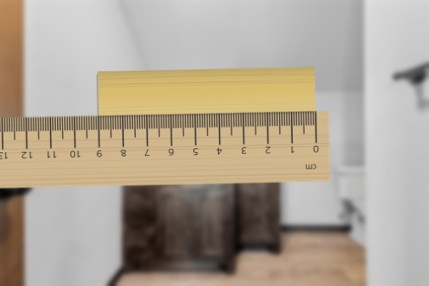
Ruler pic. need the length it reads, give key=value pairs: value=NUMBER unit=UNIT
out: value=9 unit=cm
